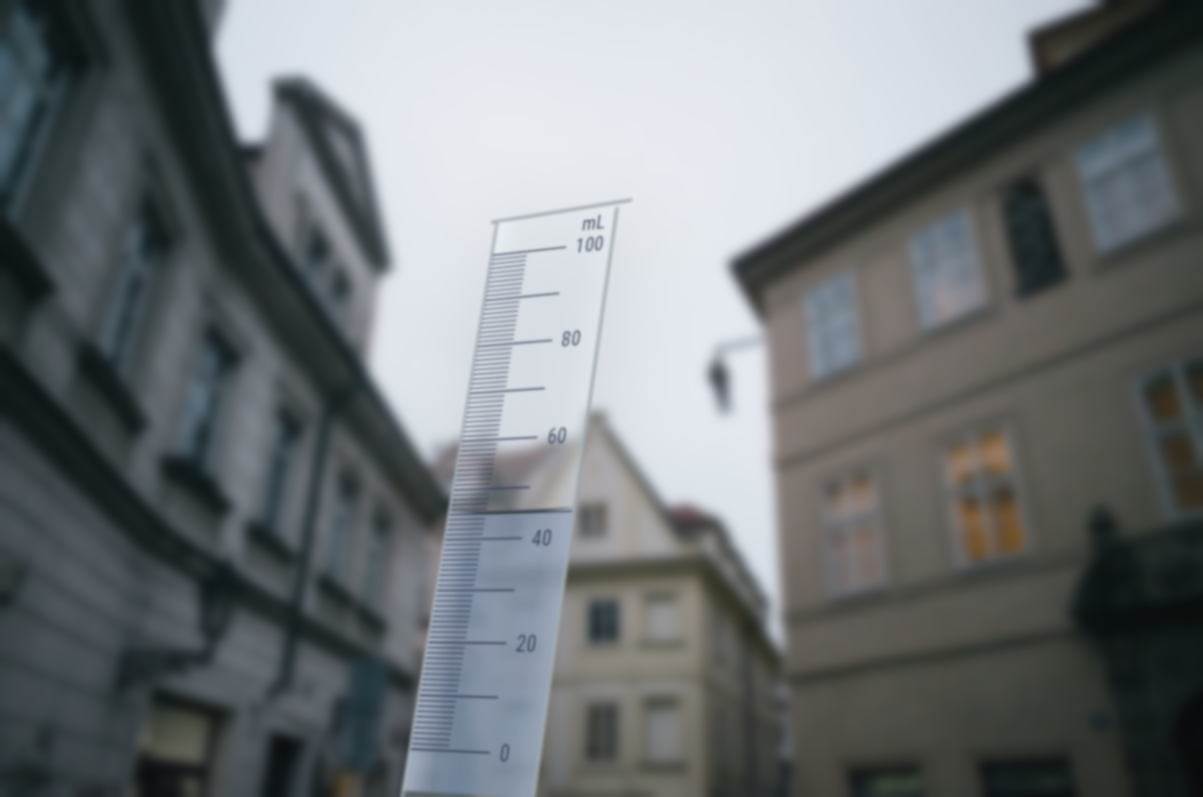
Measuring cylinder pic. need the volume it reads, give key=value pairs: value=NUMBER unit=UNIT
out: value=45 unit=mL
